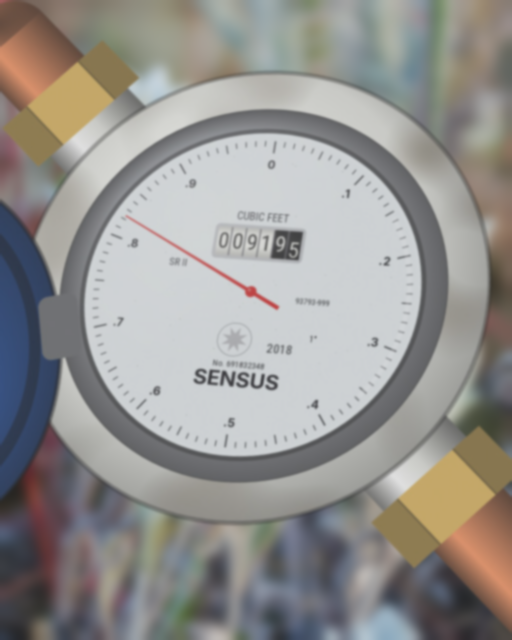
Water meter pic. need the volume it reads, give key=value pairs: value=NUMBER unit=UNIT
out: value=9194.82 unit=ft³
